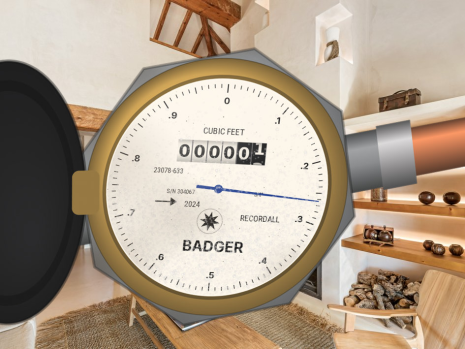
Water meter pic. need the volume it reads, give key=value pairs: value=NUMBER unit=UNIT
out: value=1.26 unit=ft³
